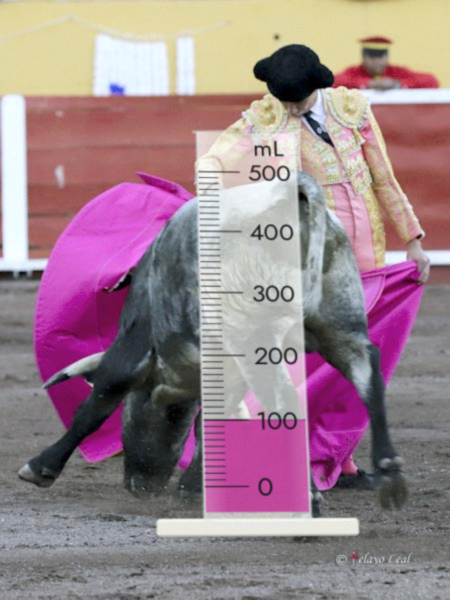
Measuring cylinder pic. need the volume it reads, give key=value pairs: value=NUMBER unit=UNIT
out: value=100 unit=mL
